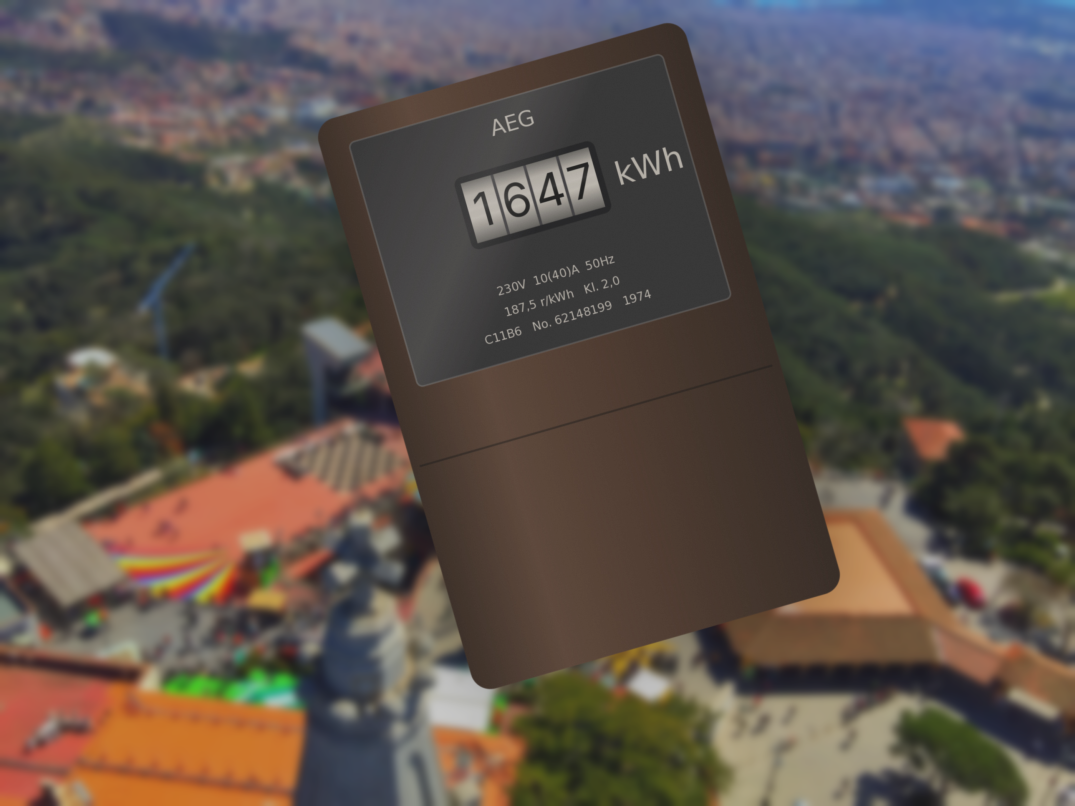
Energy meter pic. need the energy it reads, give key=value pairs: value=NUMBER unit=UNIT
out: value=1647 unit=kWh
